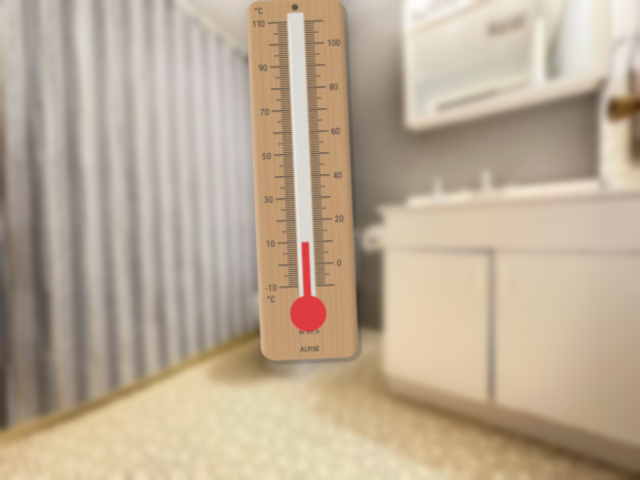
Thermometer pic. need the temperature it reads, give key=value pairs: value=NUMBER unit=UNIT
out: value=10 unit=°C
